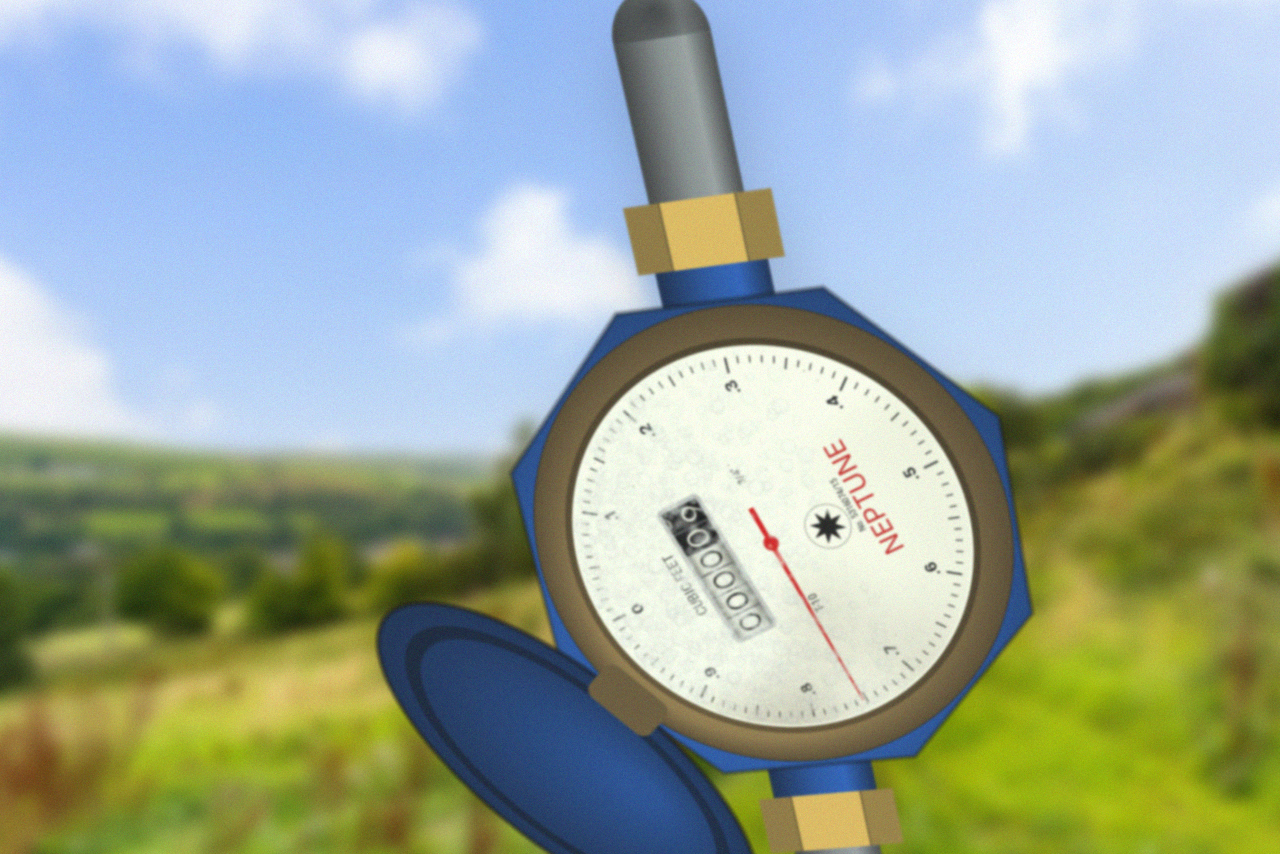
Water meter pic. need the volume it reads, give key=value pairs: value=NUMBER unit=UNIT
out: value=8.75 unit=ft³
